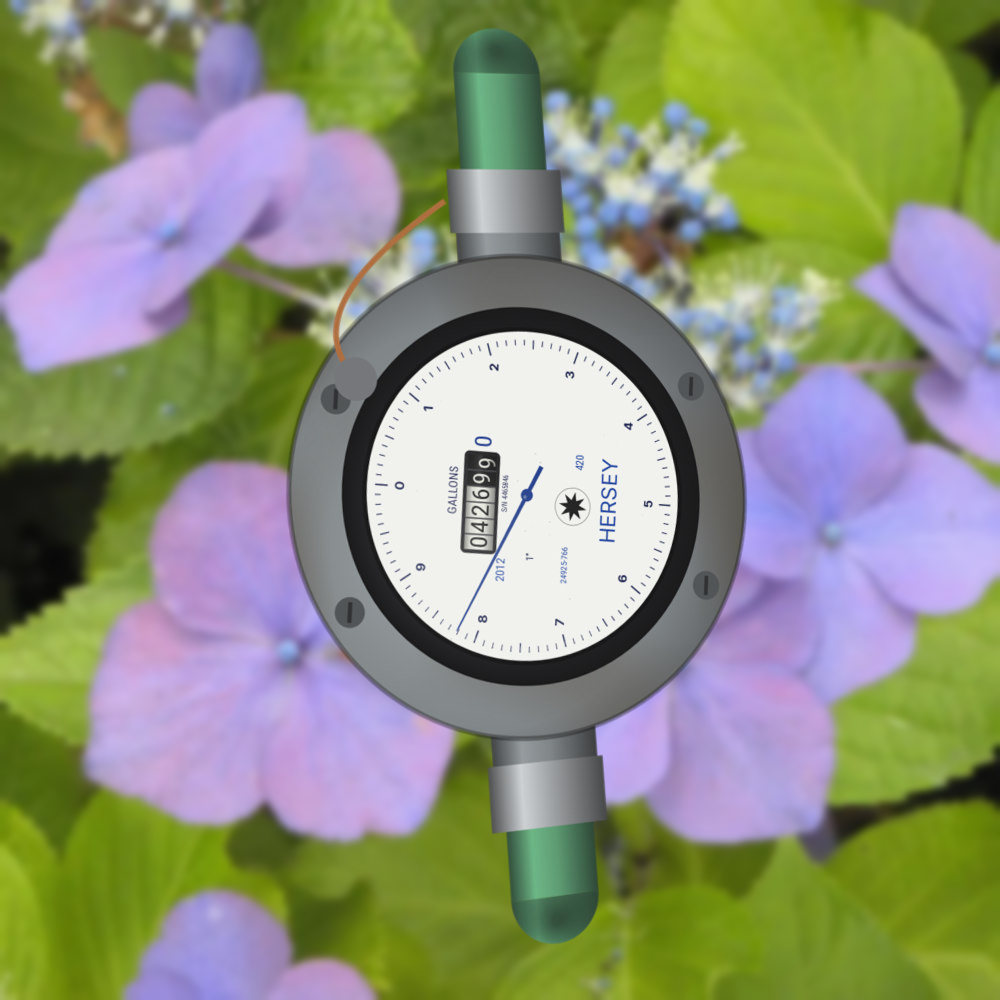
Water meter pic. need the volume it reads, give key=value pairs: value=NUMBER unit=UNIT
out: value=426988.2 unit=gal
